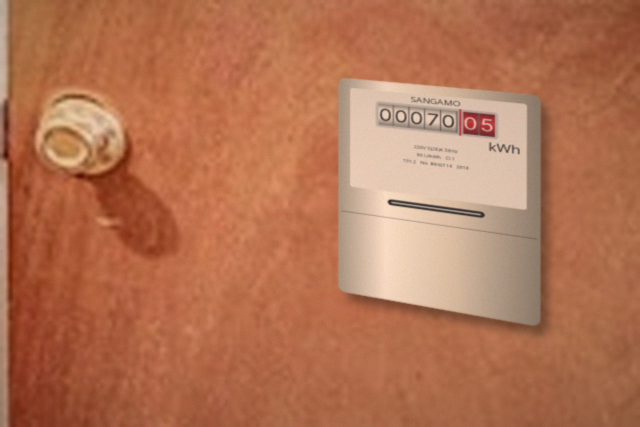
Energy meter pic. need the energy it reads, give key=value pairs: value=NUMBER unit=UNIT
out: value=70.05 unit=kWh
